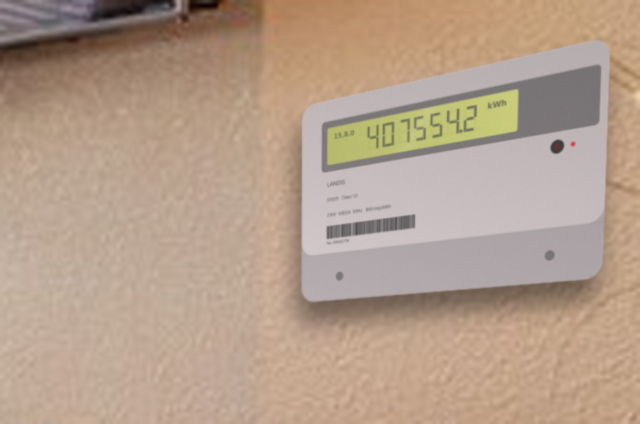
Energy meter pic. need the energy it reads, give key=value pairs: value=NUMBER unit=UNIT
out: value=407554.2 unit=kWh
